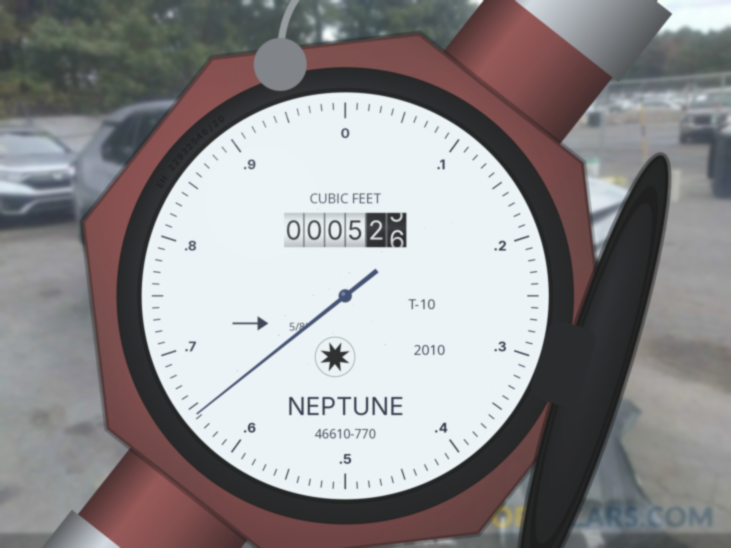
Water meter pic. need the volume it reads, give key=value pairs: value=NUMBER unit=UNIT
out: value=525.64 unit=ft³
